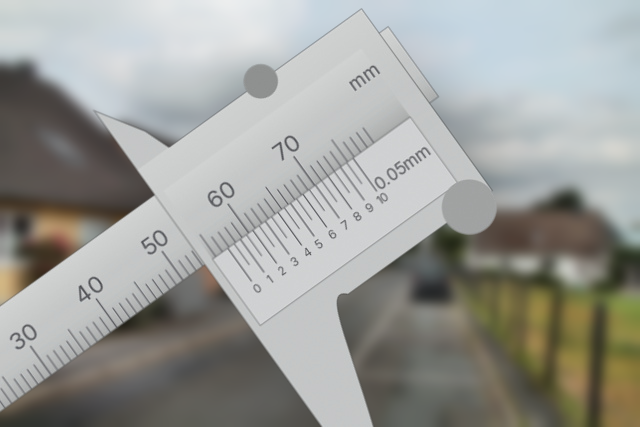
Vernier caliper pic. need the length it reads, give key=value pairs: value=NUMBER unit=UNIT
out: value=56.8 unit=mm
